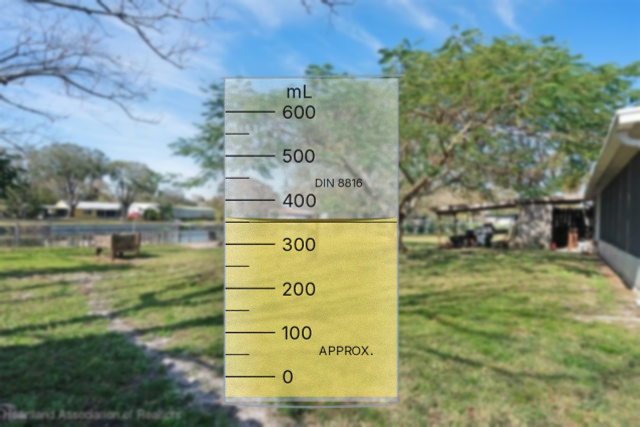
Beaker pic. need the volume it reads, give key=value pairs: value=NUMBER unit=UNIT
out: value=350 unit=mL
